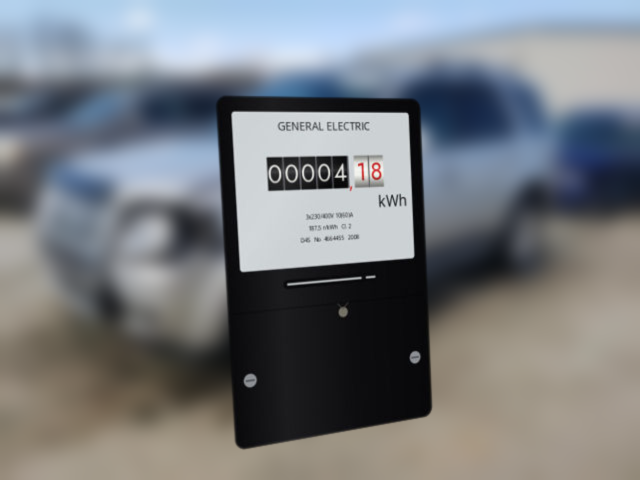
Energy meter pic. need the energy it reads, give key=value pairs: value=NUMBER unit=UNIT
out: value=4.18 unit=kWh
